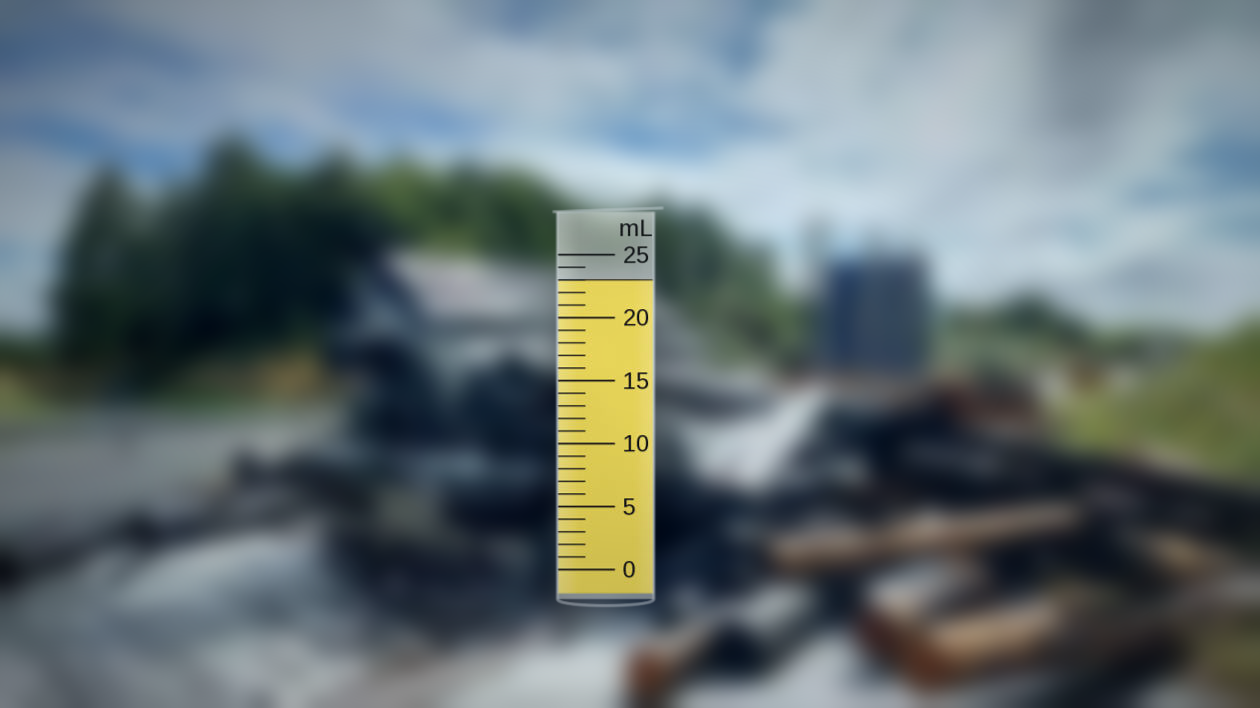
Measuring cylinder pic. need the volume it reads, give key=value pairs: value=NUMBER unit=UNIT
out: value=23 unit=mL
